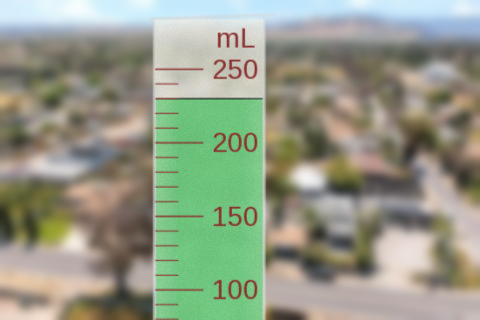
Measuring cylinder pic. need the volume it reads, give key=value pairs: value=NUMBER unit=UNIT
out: value=230 unit=mL
